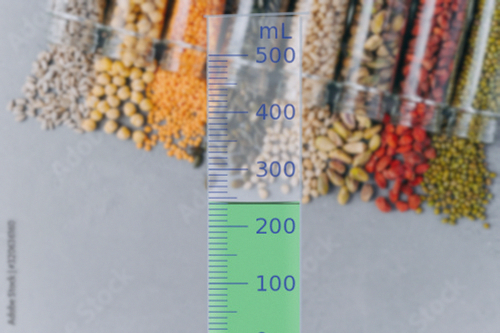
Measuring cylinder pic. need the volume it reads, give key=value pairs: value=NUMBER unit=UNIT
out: value=240 unit=mL
